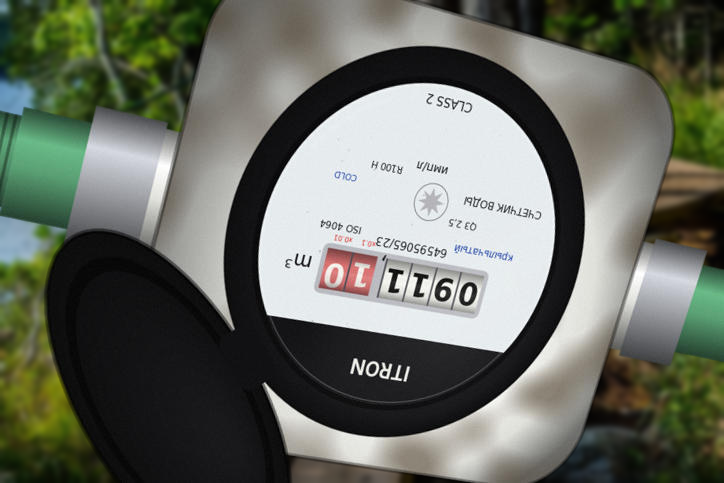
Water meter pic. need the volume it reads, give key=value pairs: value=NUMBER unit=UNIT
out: value=911.10 unit=m³
